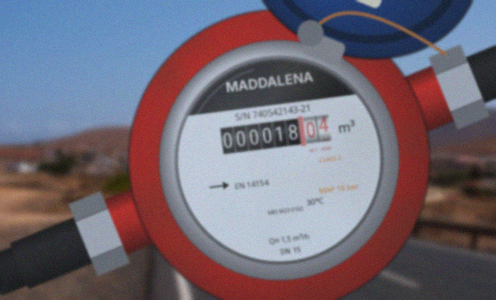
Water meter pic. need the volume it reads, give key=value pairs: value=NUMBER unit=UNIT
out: value=18.04 unit=m³
